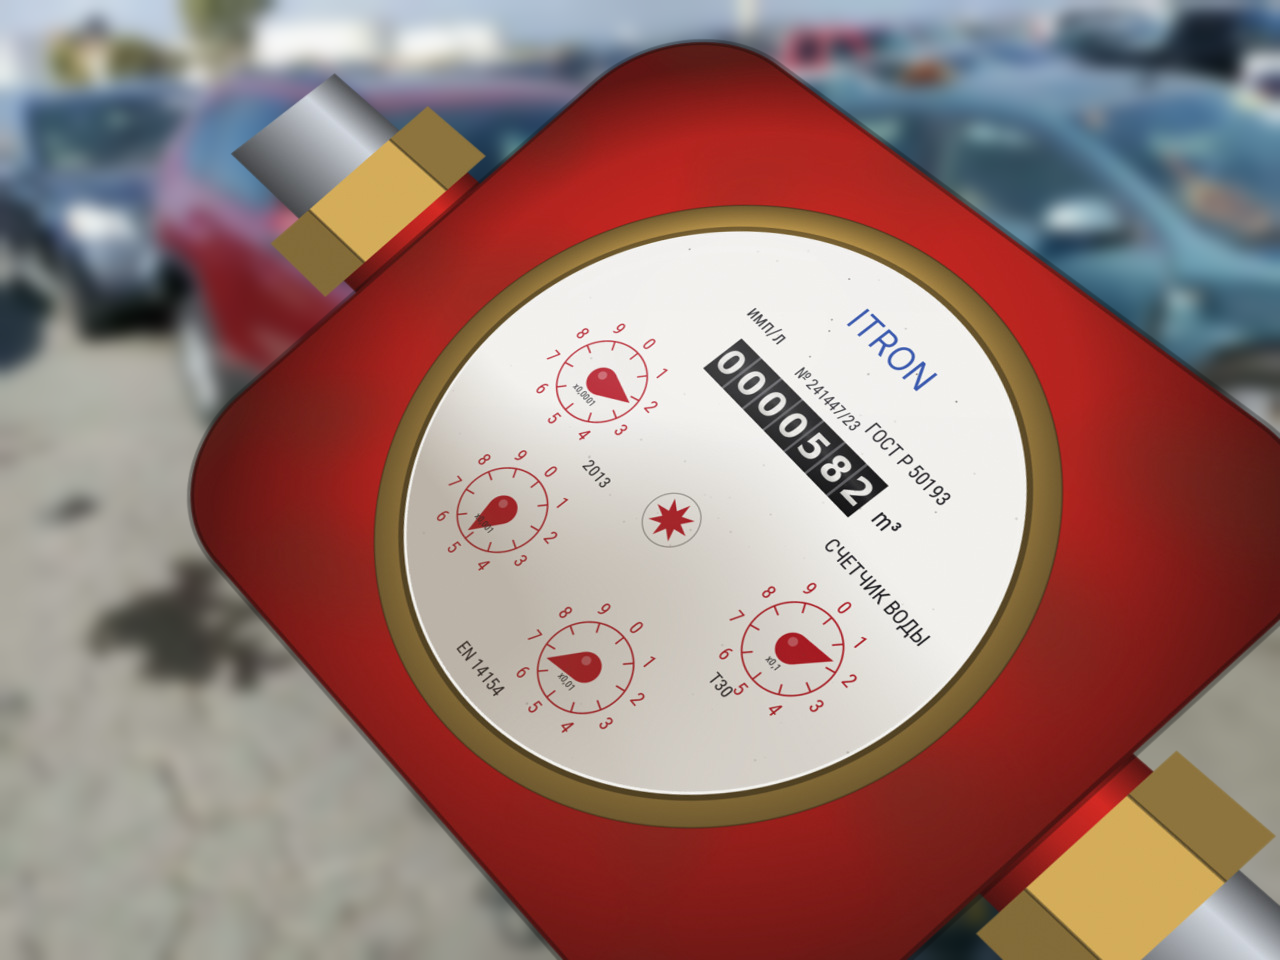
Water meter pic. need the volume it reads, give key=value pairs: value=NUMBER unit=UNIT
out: value=582.1652 unit=m³
